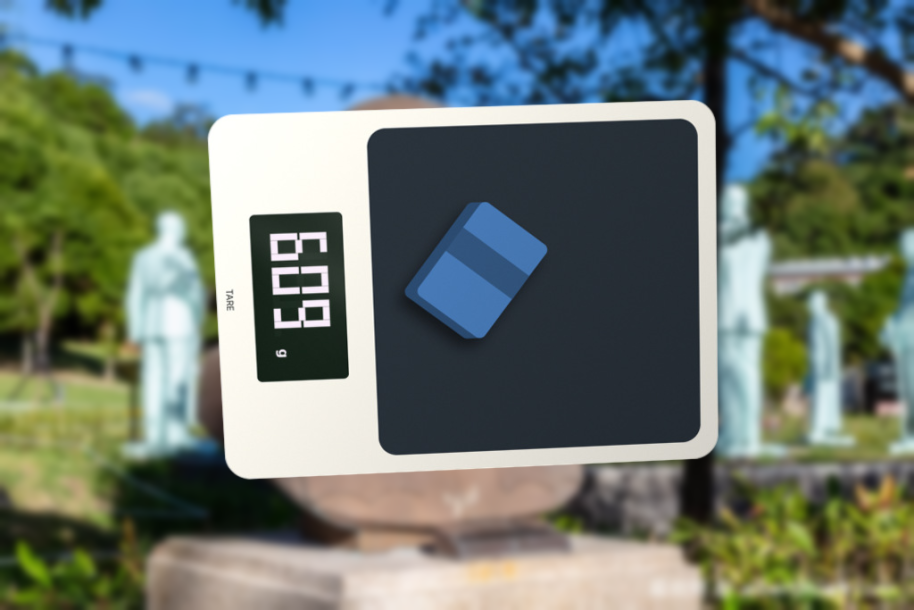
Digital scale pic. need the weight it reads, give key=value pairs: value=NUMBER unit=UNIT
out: value=609 unit=g
